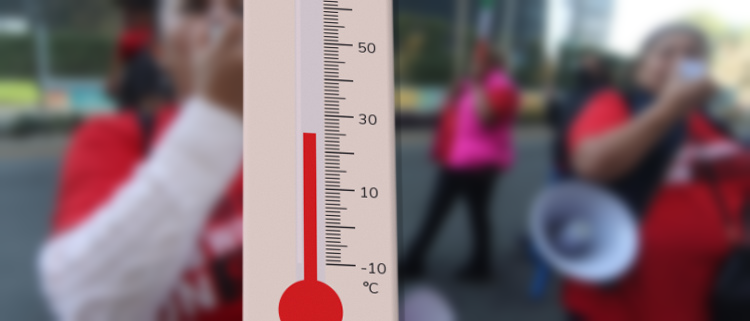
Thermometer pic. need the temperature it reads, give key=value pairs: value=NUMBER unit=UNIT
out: value=25 unit=°C
